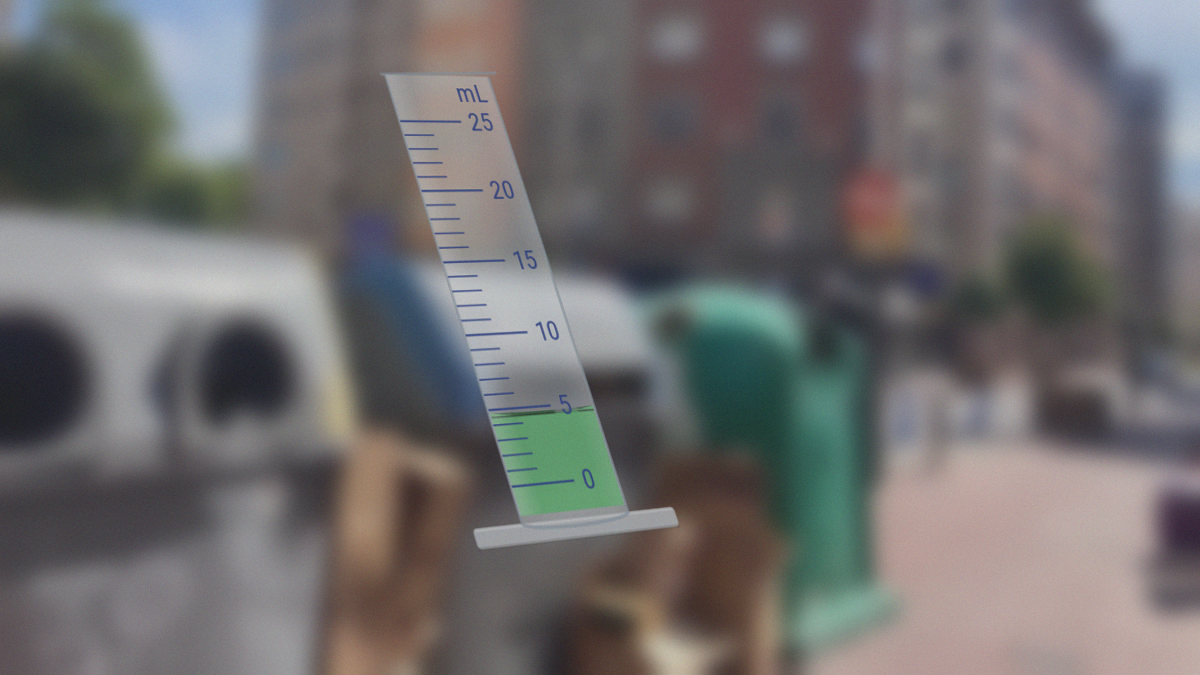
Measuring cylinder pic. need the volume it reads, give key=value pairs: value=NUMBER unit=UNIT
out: value=4.5 unit=mL
